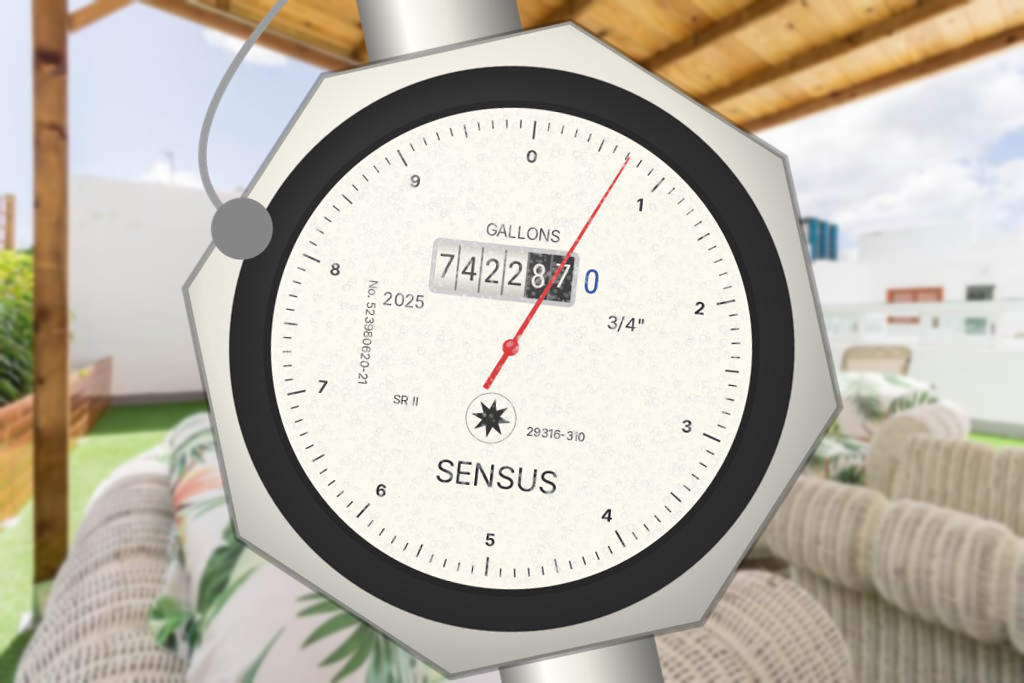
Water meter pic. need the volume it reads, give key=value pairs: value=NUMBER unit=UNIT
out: value=7422870.7 unit=gal
